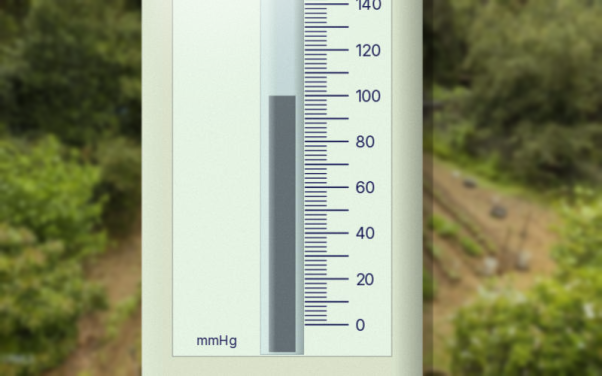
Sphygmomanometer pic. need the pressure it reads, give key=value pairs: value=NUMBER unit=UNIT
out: value=100 unit=mmHg
